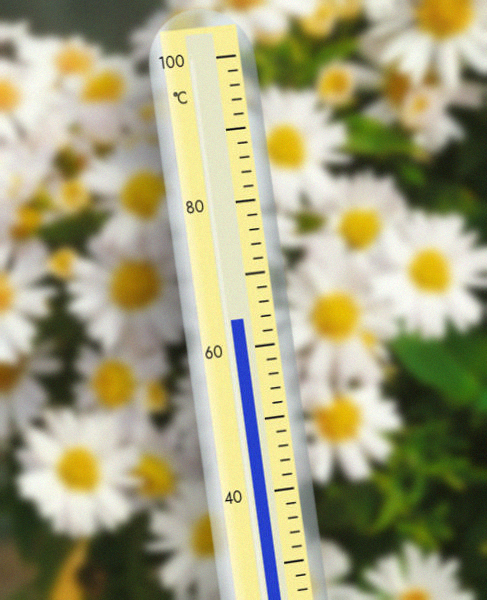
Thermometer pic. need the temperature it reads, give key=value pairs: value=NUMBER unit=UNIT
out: value=64 unit=°C
